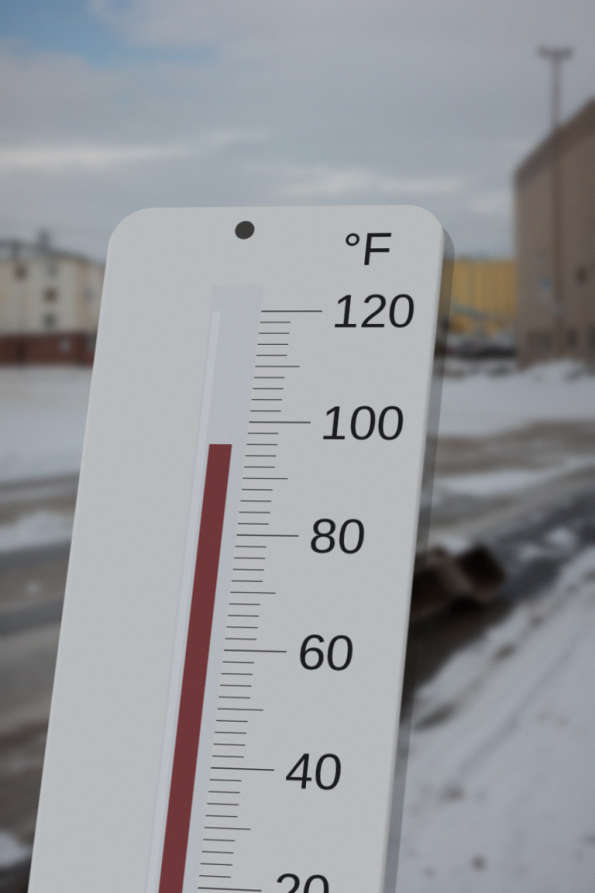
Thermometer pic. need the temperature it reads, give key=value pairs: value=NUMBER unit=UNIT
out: value=96 unit=°F
